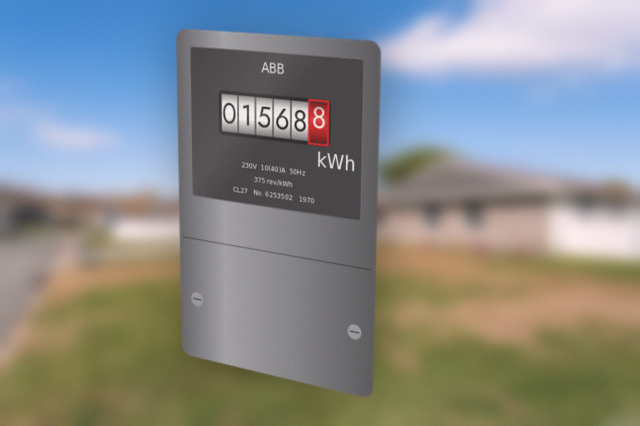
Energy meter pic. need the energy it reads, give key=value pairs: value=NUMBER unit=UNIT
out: value=1568.8 unit=kWh
